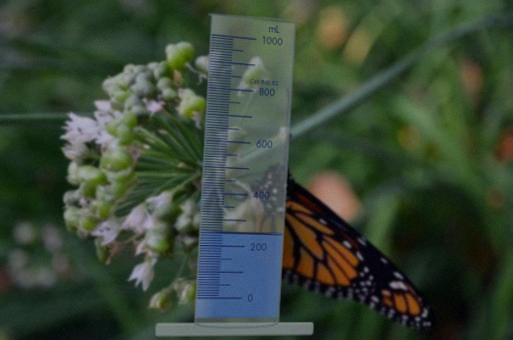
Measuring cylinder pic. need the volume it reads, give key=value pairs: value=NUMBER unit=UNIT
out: value=250 unit=mL
